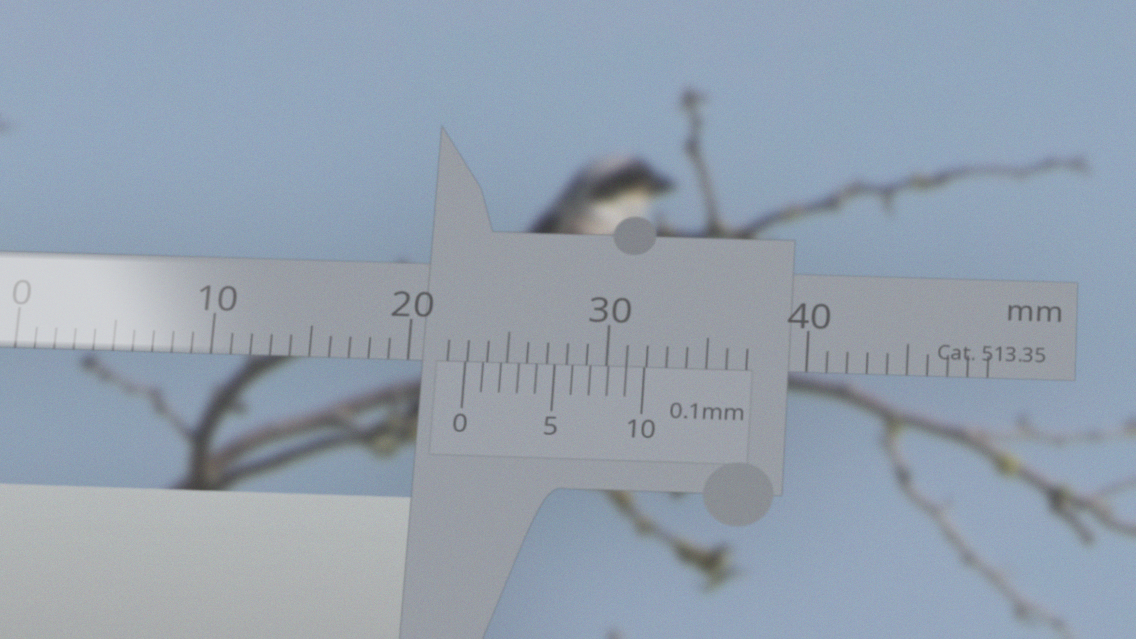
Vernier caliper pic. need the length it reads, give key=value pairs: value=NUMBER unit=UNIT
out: value=22.9 unit=mm
